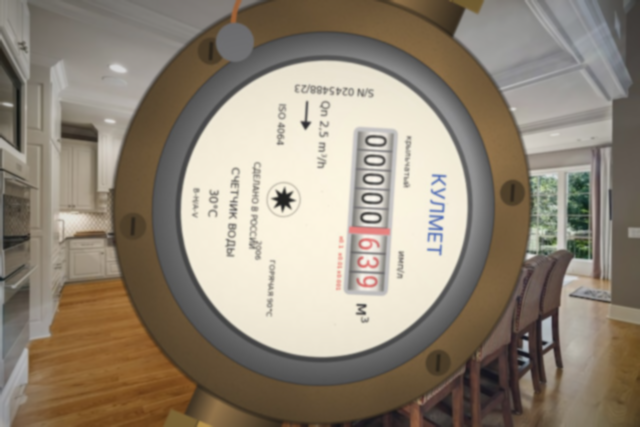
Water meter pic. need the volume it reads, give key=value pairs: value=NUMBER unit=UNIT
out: value=0.639 unit=m³
